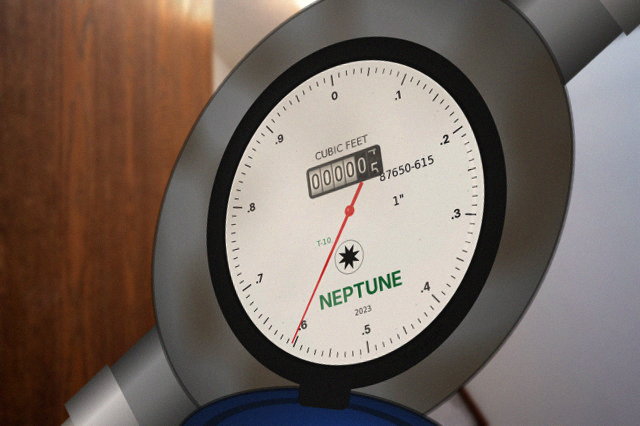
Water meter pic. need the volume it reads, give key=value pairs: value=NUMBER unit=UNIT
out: value=4.60 unit=ft³
